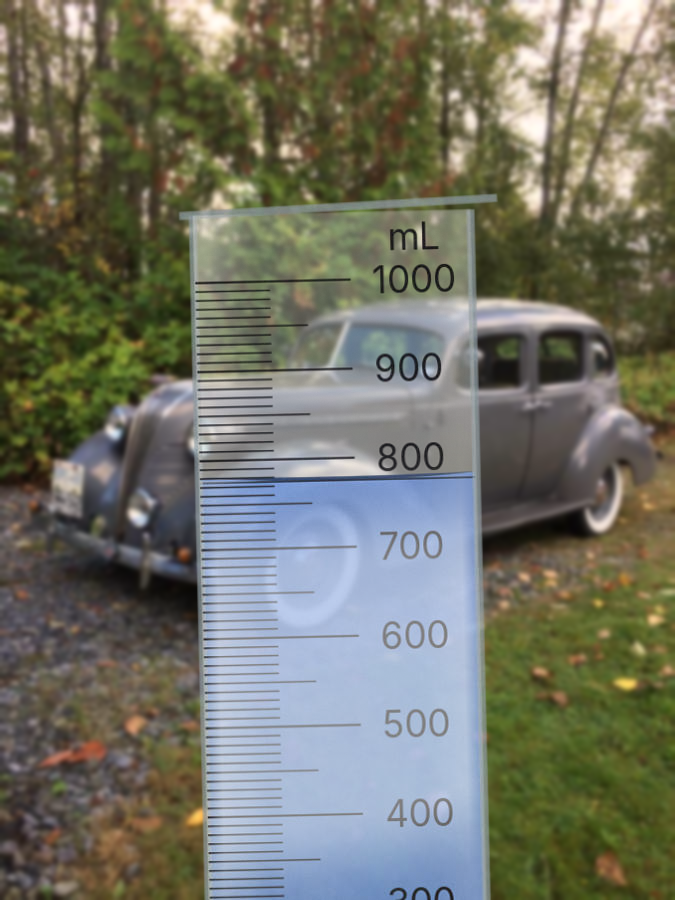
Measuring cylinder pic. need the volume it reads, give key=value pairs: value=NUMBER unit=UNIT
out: value=775 unit=mL
